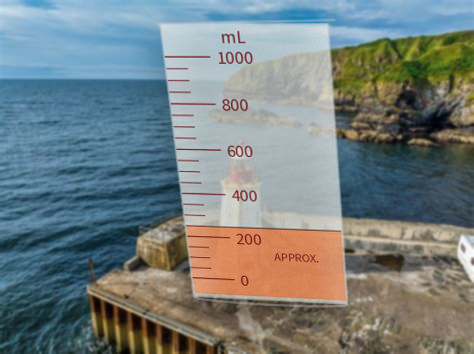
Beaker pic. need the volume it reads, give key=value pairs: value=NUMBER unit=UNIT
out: value=250 unit=mL
